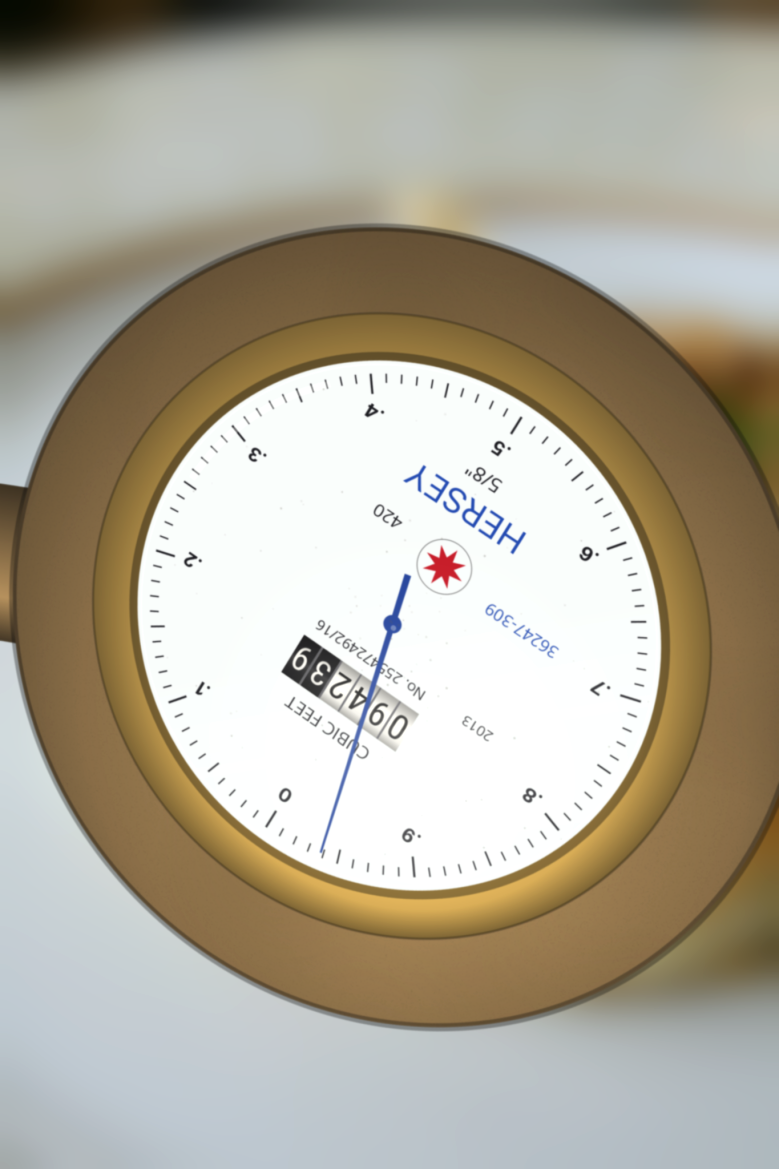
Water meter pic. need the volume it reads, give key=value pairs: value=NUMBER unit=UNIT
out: value=94238.96 unit=ft³
